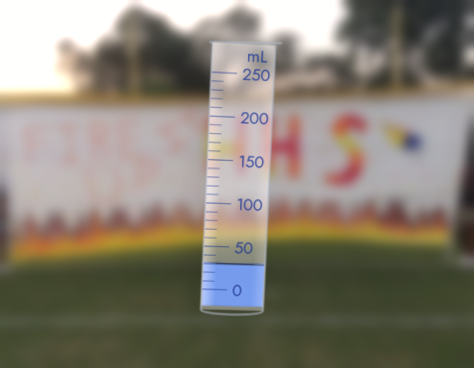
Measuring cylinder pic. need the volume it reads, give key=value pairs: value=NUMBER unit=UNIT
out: value=30 unit=mL
